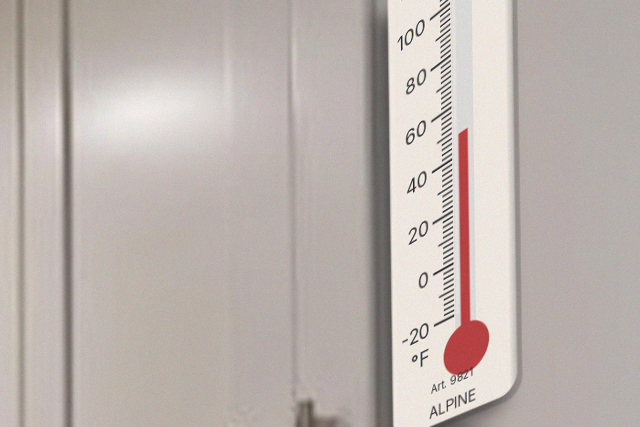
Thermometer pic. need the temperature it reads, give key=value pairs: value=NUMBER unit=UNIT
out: value=48 unit=°F
